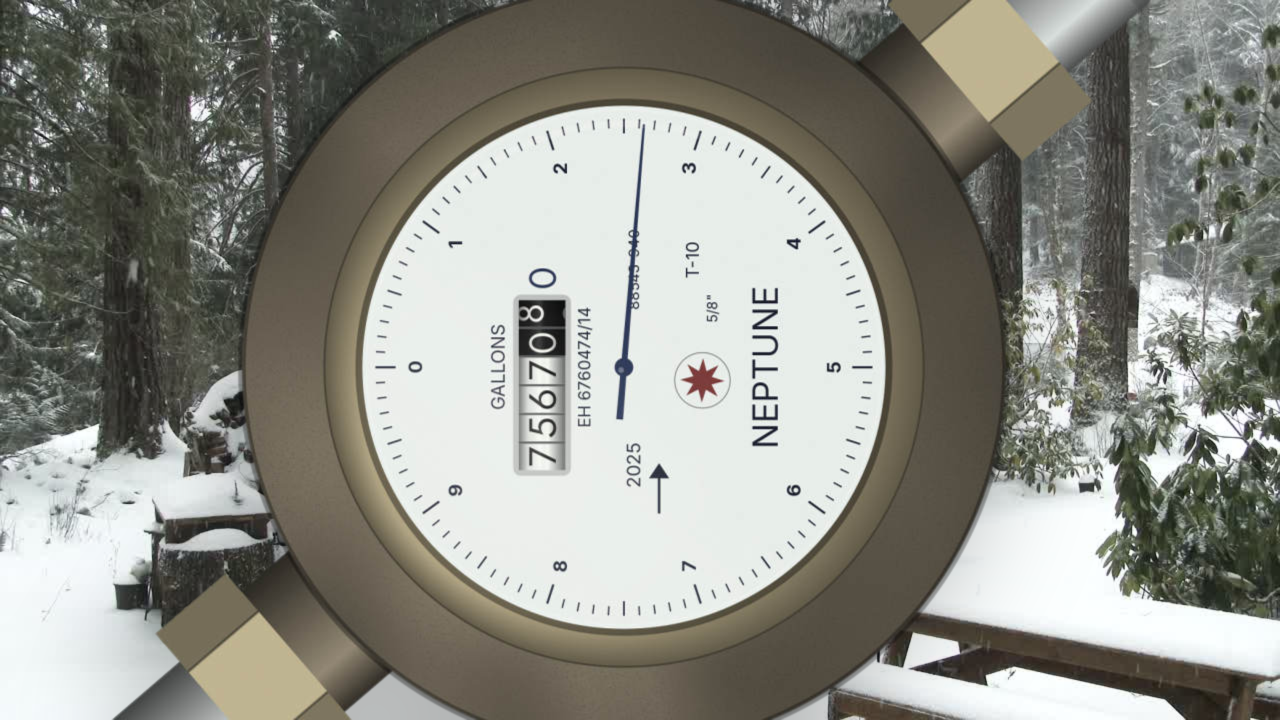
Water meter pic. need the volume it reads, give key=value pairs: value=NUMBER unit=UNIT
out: value=7567082.6 unit=gal
